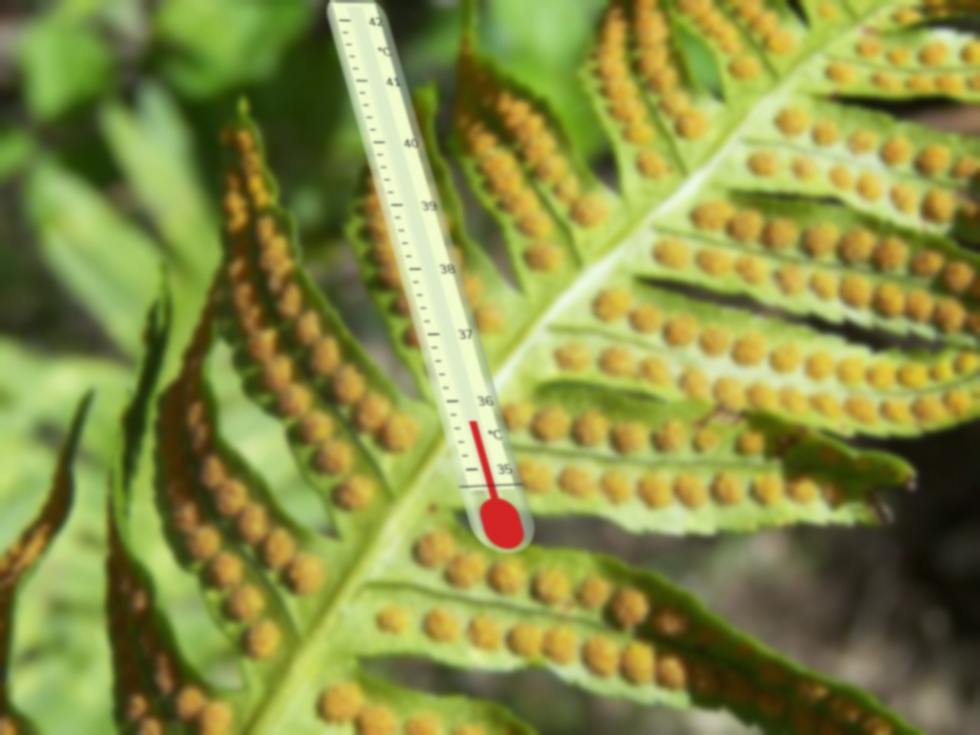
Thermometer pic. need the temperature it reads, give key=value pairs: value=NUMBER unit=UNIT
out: value=35.7 unit=°C
